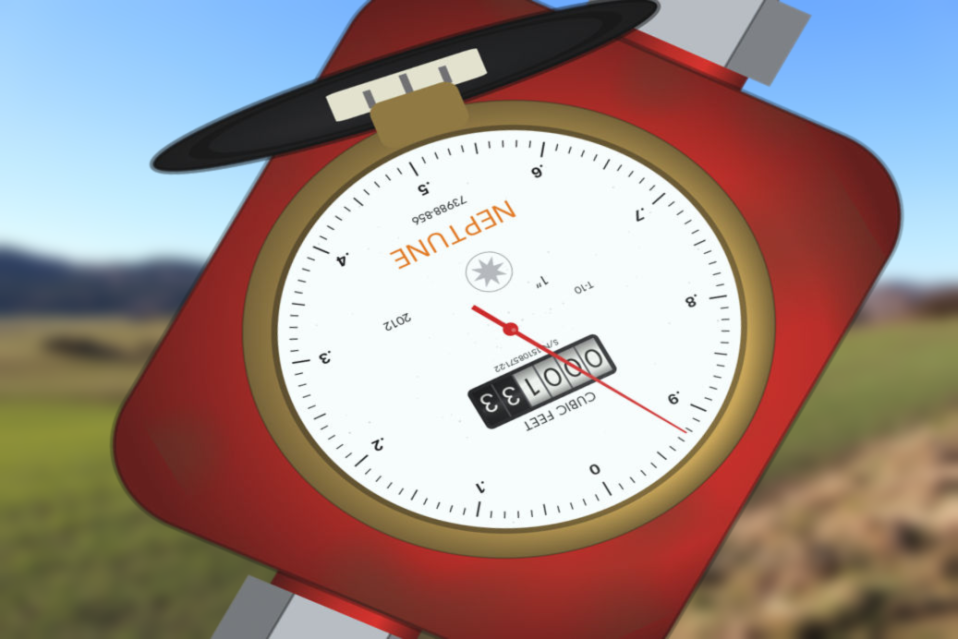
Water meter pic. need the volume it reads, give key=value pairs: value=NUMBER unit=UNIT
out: value=132.92 unit=ft³
